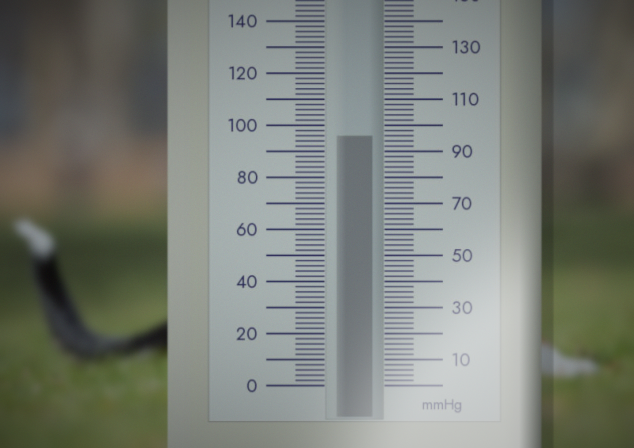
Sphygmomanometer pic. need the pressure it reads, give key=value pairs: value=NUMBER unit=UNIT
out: value=96 unit=mmHg
